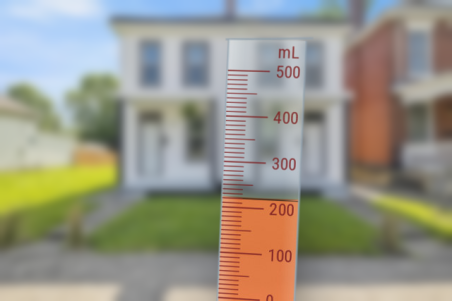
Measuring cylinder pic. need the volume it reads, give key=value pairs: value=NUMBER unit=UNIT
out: value=220 unit=mL
